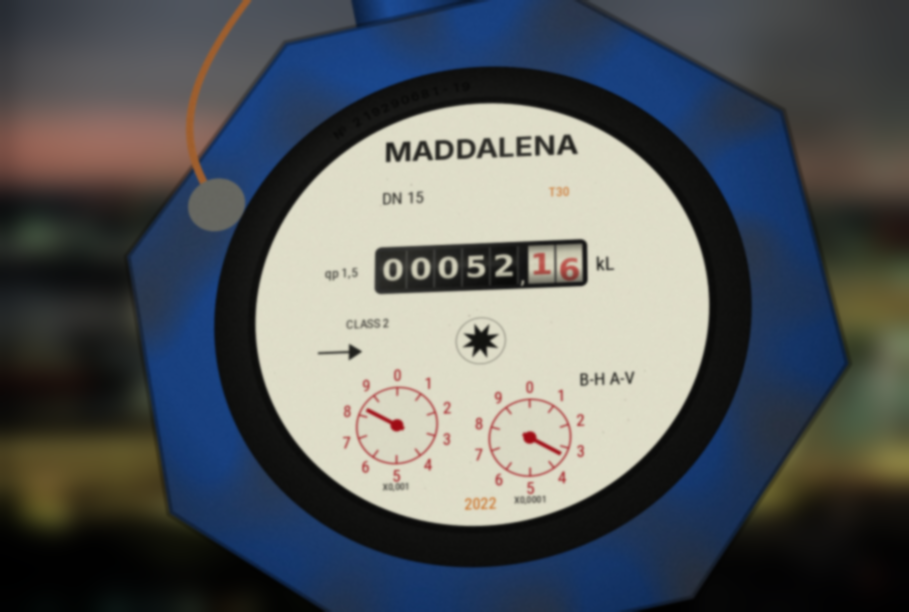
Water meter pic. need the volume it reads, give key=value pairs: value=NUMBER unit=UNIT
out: value=52.1583 unit=kL
